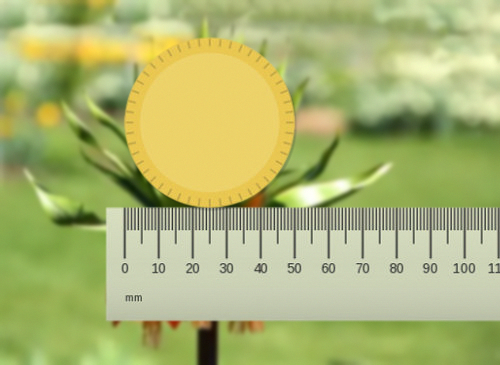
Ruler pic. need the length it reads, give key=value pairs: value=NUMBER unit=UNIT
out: value=50 unit=mm
